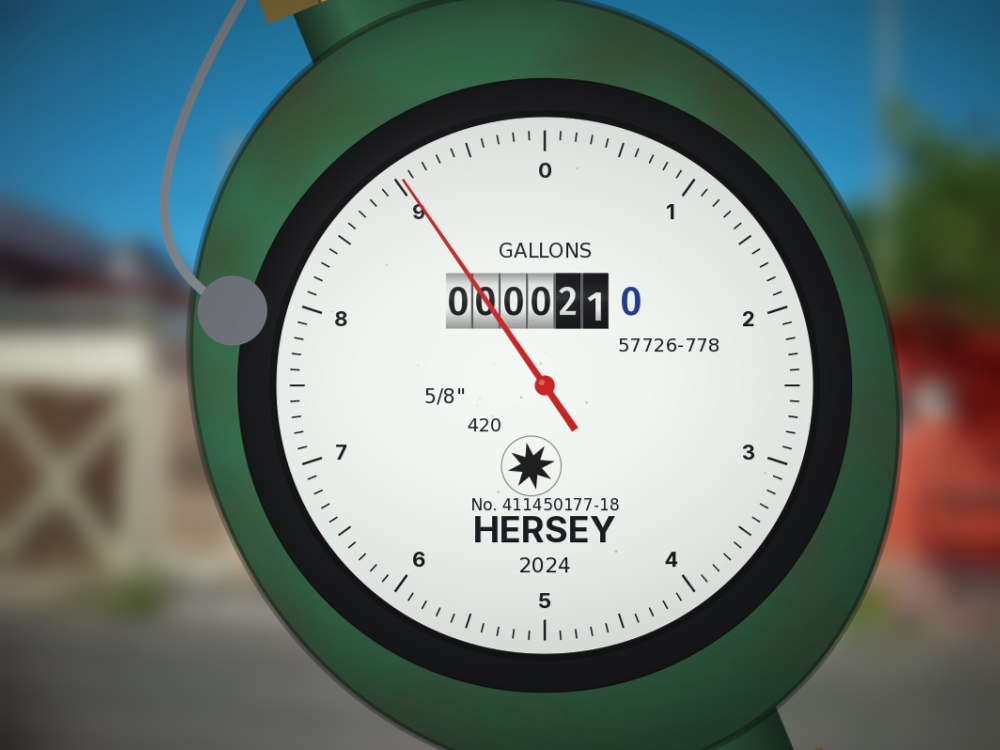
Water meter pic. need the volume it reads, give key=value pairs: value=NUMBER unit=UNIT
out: value=209.0 unit=gal
